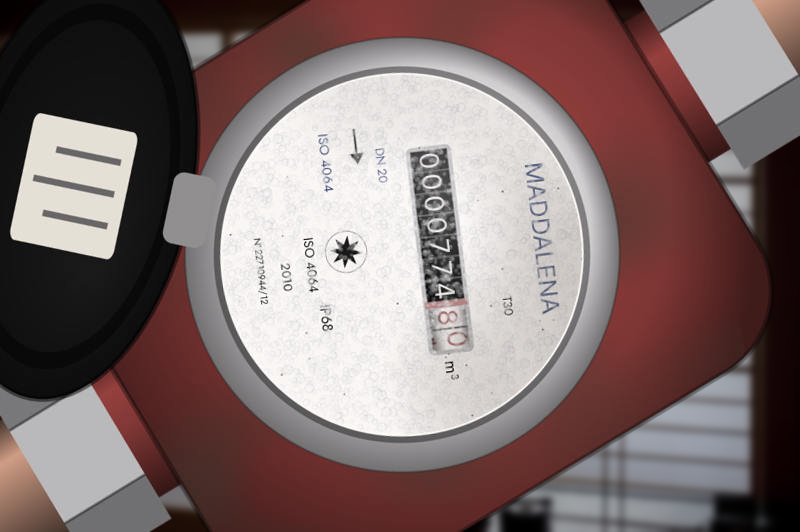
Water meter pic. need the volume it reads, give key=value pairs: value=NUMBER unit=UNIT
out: value=774.80 unit=m³
